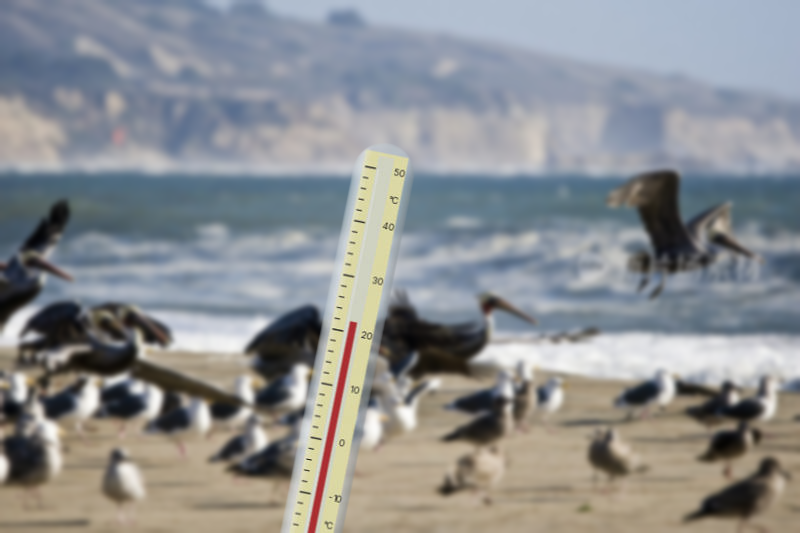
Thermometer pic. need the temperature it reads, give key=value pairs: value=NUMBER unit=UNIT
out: value=22 unit=°C
